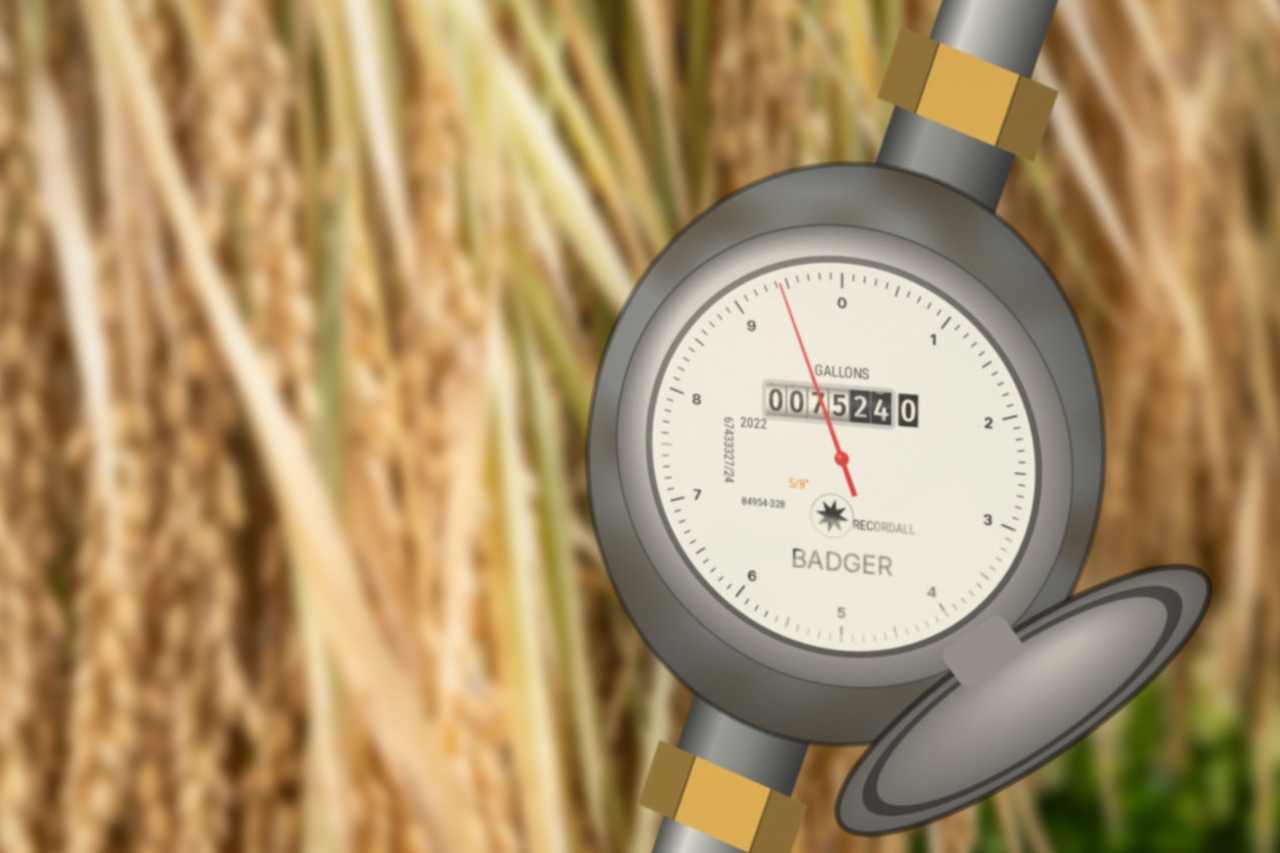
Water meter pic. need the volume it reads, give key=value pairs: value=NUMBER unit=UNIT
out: value=75239.4 unit=gal
